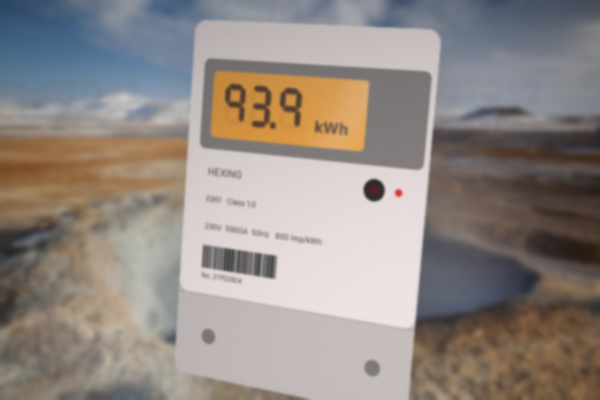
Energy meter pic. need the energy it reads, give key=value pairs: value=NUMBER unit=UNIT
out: value=93.9 unit=kWh
